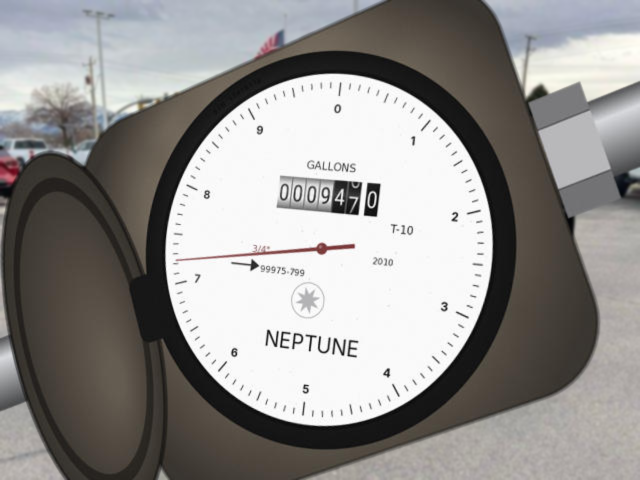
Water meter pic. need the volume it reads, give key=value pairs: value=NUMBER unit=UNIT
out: value=9467.2 unit=gal
